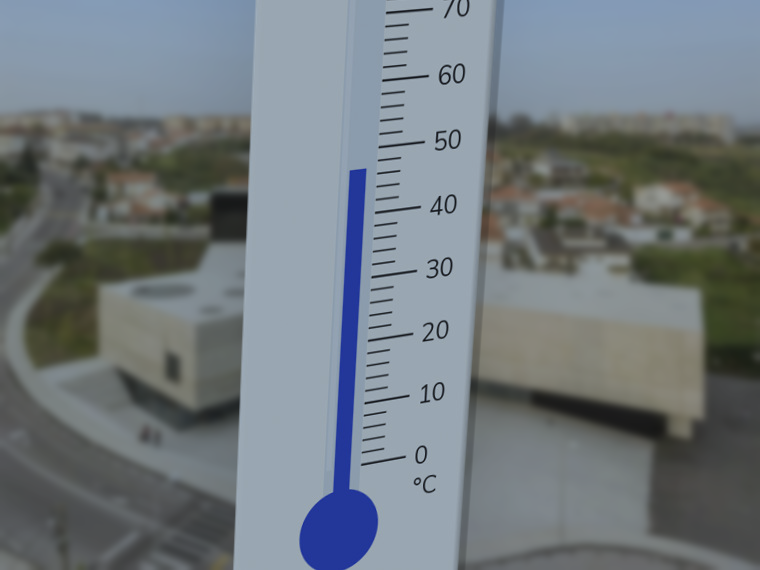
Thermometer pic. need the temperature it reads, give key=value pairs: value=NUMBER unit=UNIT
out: value=47 unit=°C
